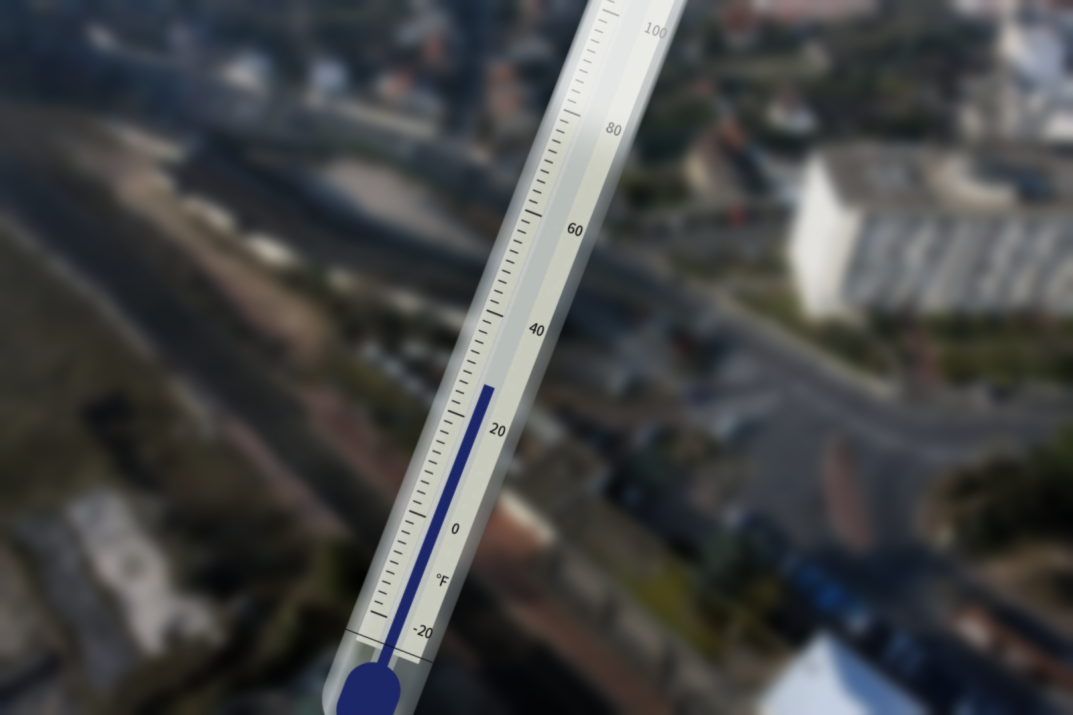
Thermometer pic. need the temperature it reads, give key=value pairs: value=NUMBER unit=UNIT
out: value=27 unit=°F
